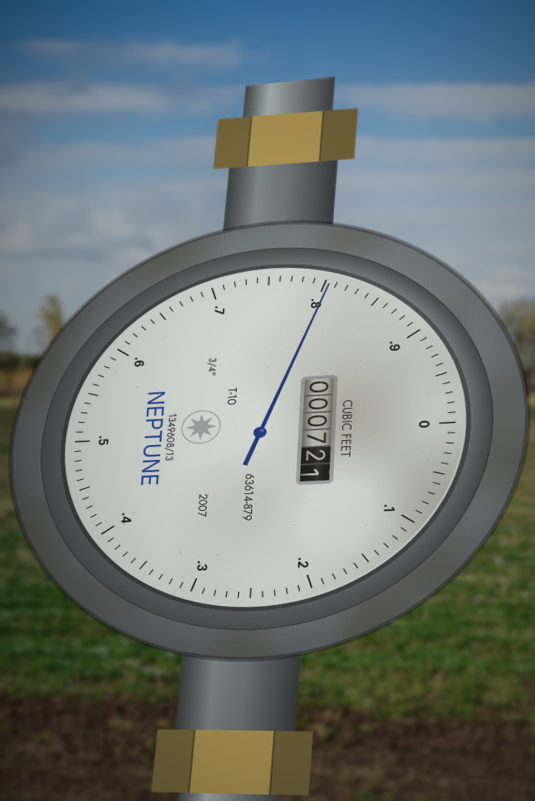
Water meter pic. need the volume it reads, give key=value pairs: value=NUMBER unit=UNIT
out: value=720.80 unit=ft³
